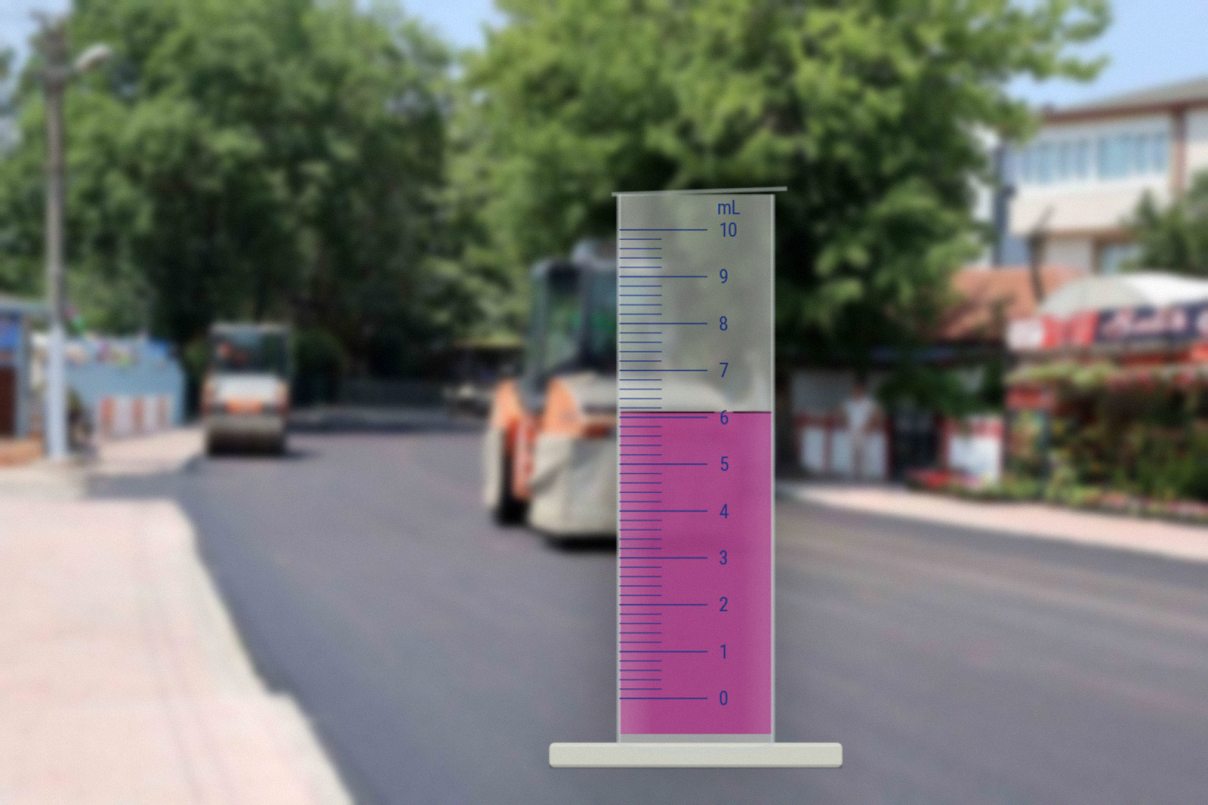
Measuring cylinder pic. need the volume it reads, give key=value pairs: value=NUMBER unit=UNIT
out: value=6.1 unit=mL
